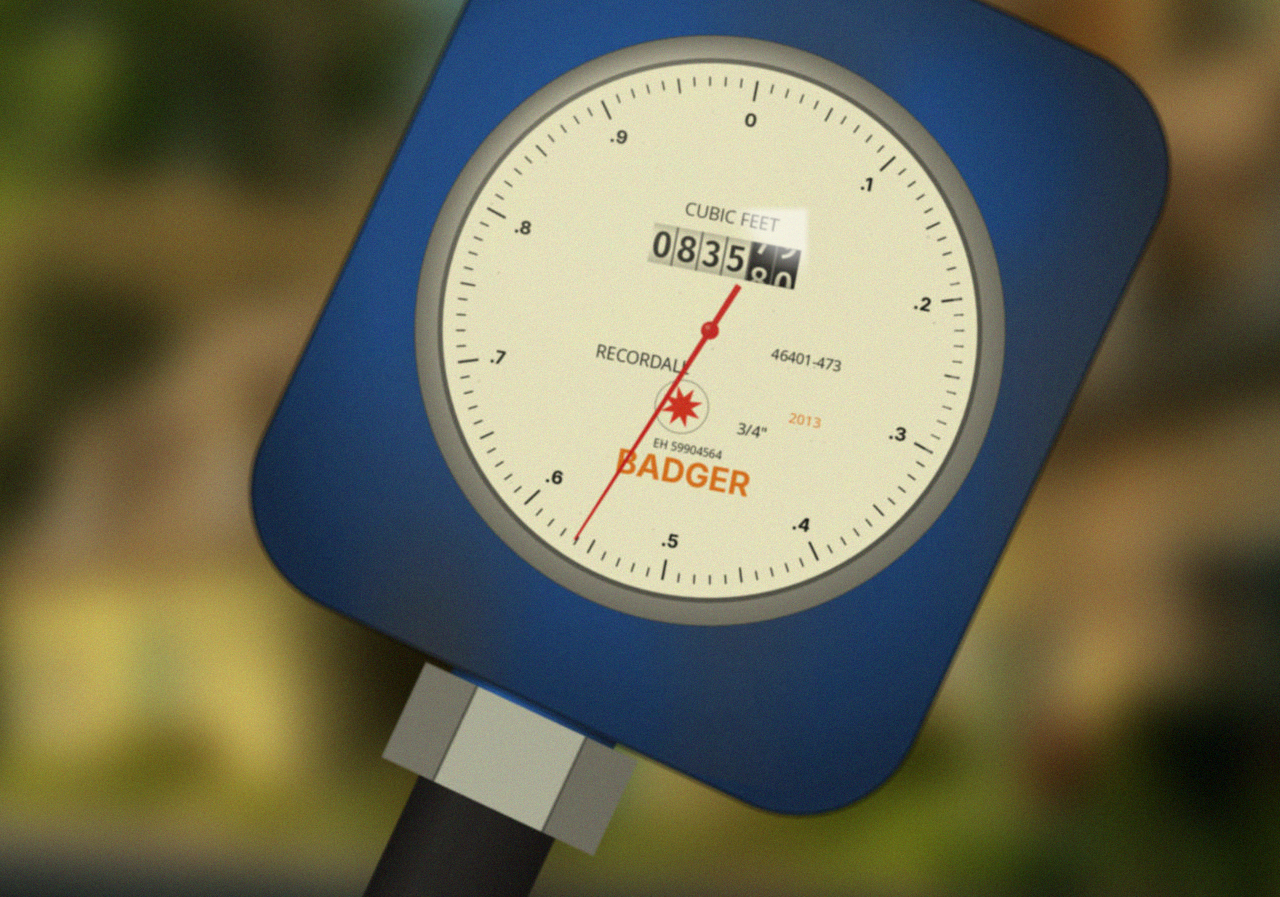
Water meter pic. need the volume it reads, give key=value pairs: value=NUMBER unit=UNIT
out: value=83579.56 unit=ft³
